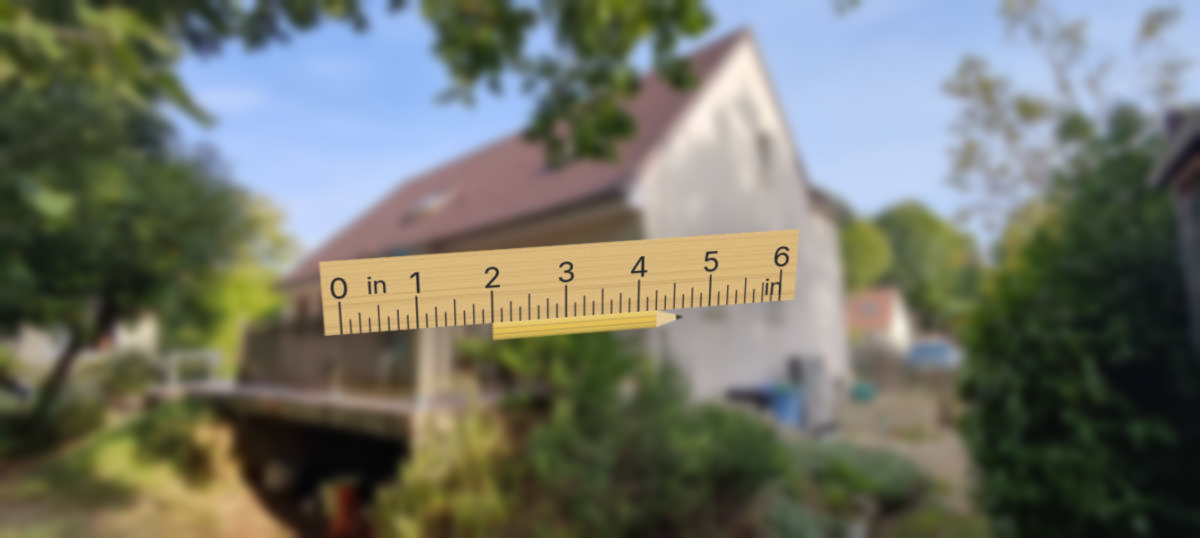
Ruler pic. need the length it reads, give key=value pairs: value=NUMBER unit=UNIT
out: value=2.625 unit=in
